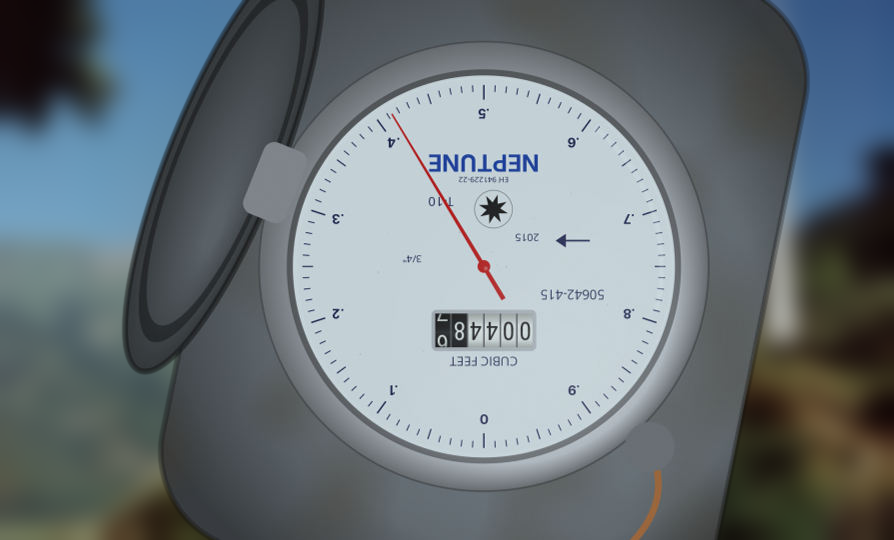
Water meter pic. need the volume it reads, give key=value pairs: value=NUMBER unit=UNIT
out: value=4486.41 unit=ft³
